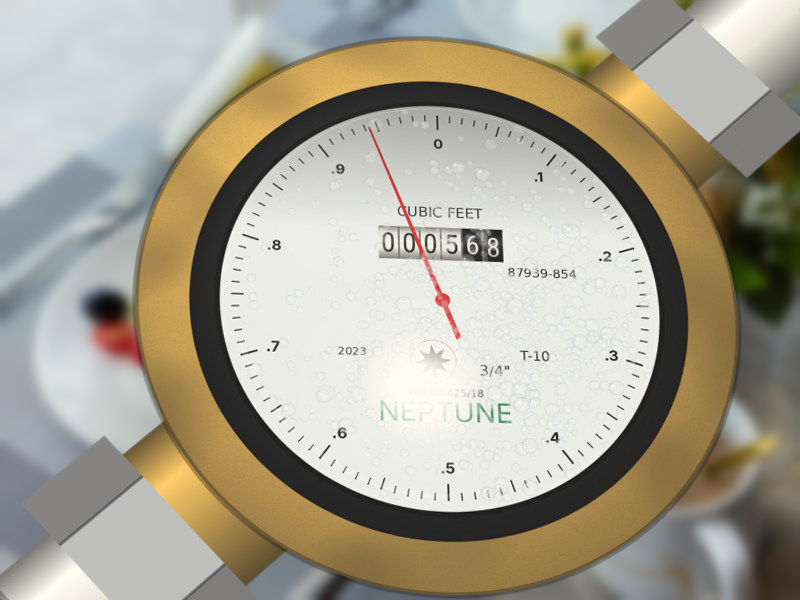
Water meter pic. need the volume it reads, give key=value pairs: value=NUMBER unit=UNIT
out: value=567.94 unit=ft³
